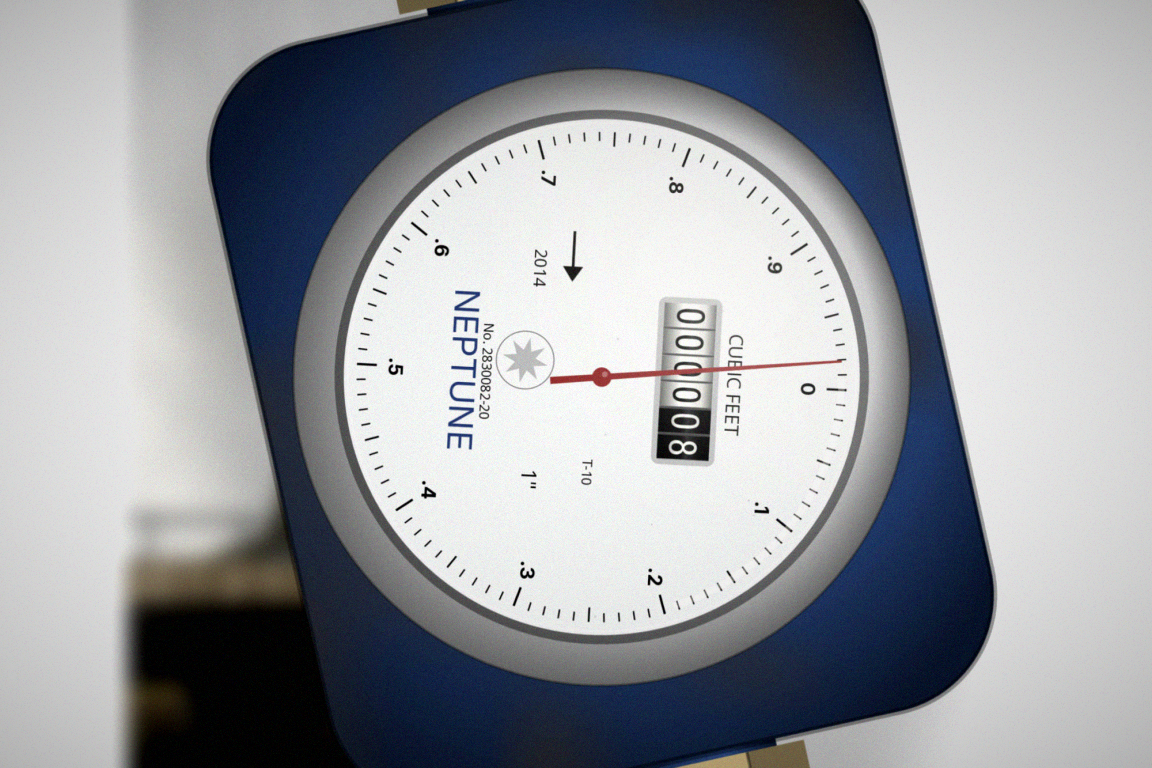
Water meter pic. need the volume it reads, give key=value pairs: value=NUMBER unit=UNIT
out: value=7.98 unit=ft³
